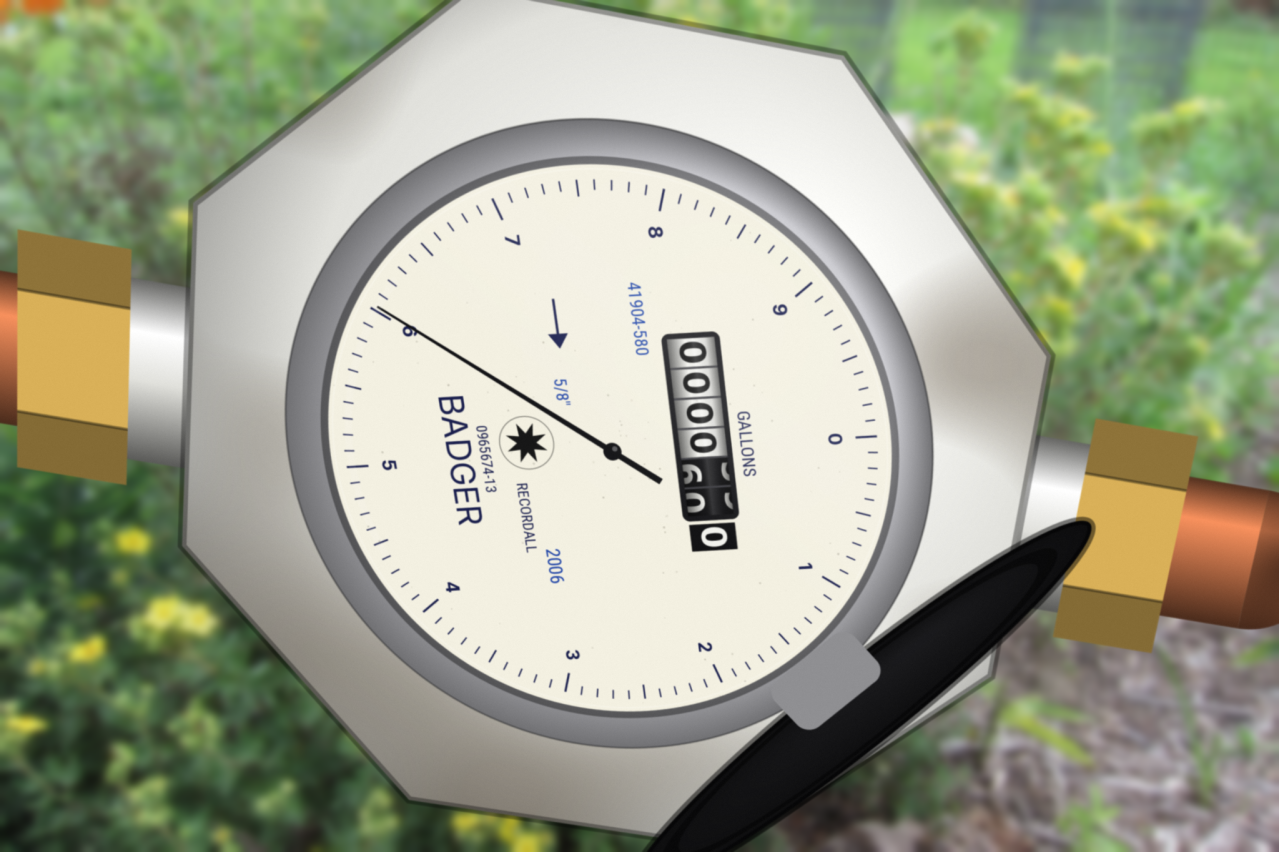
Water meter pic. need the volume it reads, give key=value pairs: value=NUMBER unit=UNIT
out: value=596.0 unit=gal
